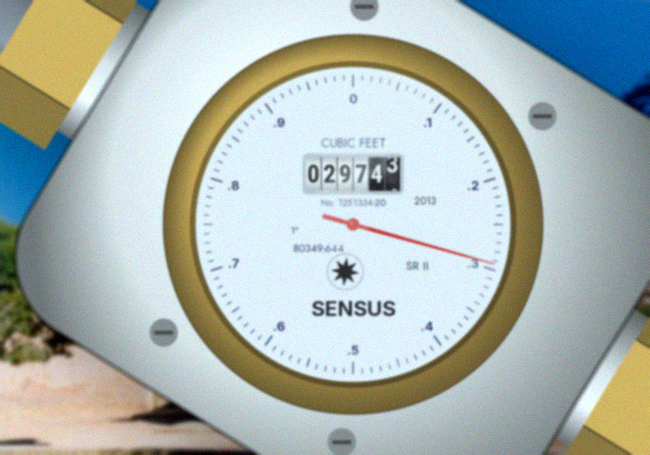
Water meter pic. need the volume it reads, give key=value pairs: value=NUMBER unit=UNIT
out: value=29743.29 unit=ft³
